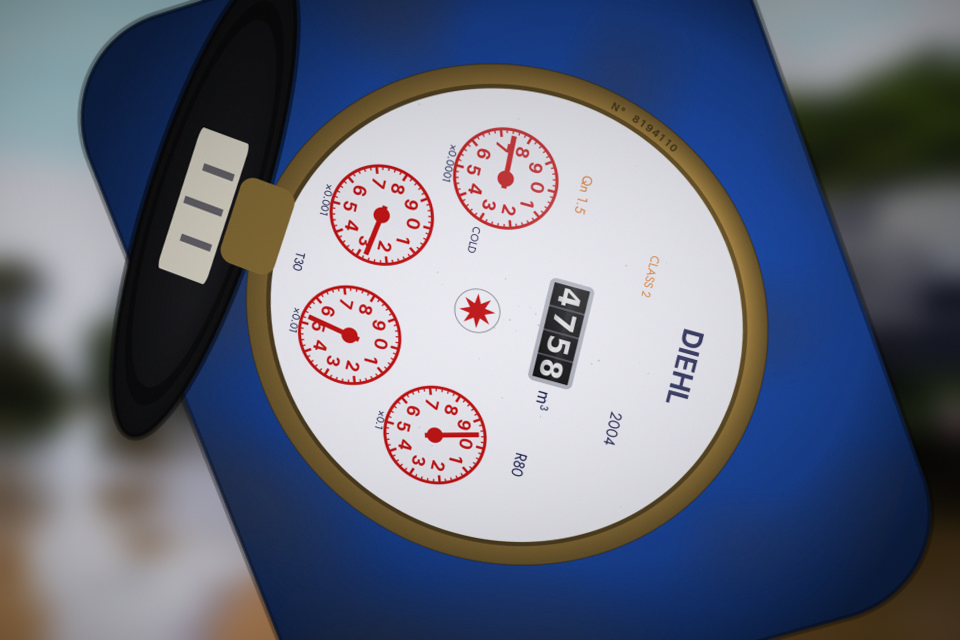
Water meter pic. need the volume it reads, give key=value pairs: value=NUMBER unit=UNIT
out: value=4757.9527 unit=m³
